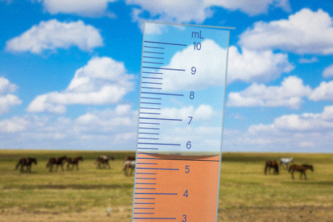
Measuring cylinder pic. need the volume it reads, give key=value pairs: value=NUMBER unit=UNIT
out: value=5.4 unit=mL
